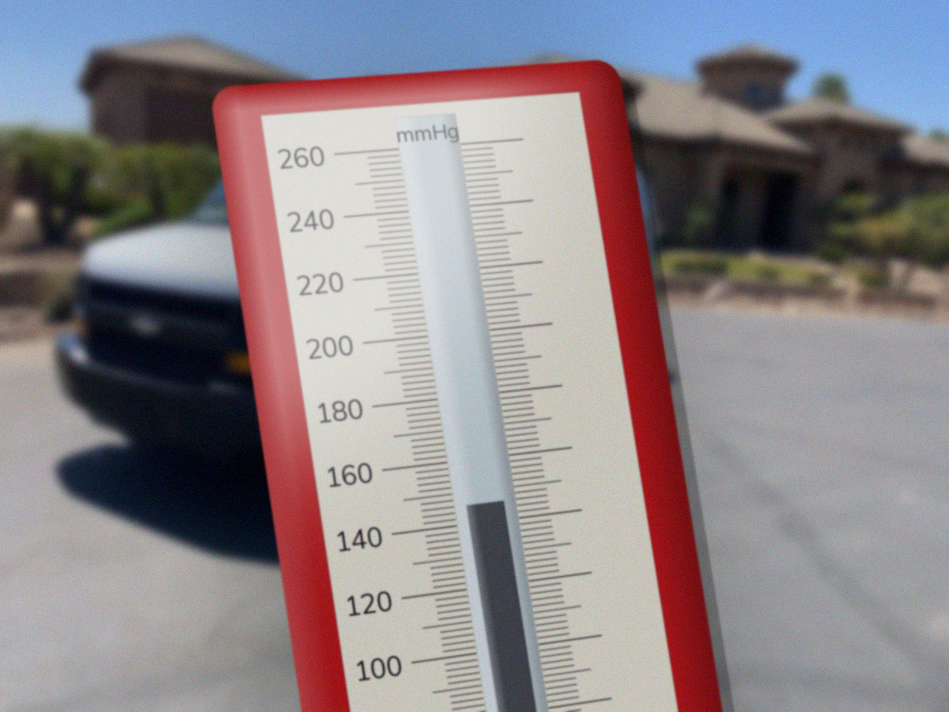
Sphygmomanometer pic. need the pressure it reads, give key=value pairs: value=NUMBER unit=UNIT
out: value=146 unit=mmHg
